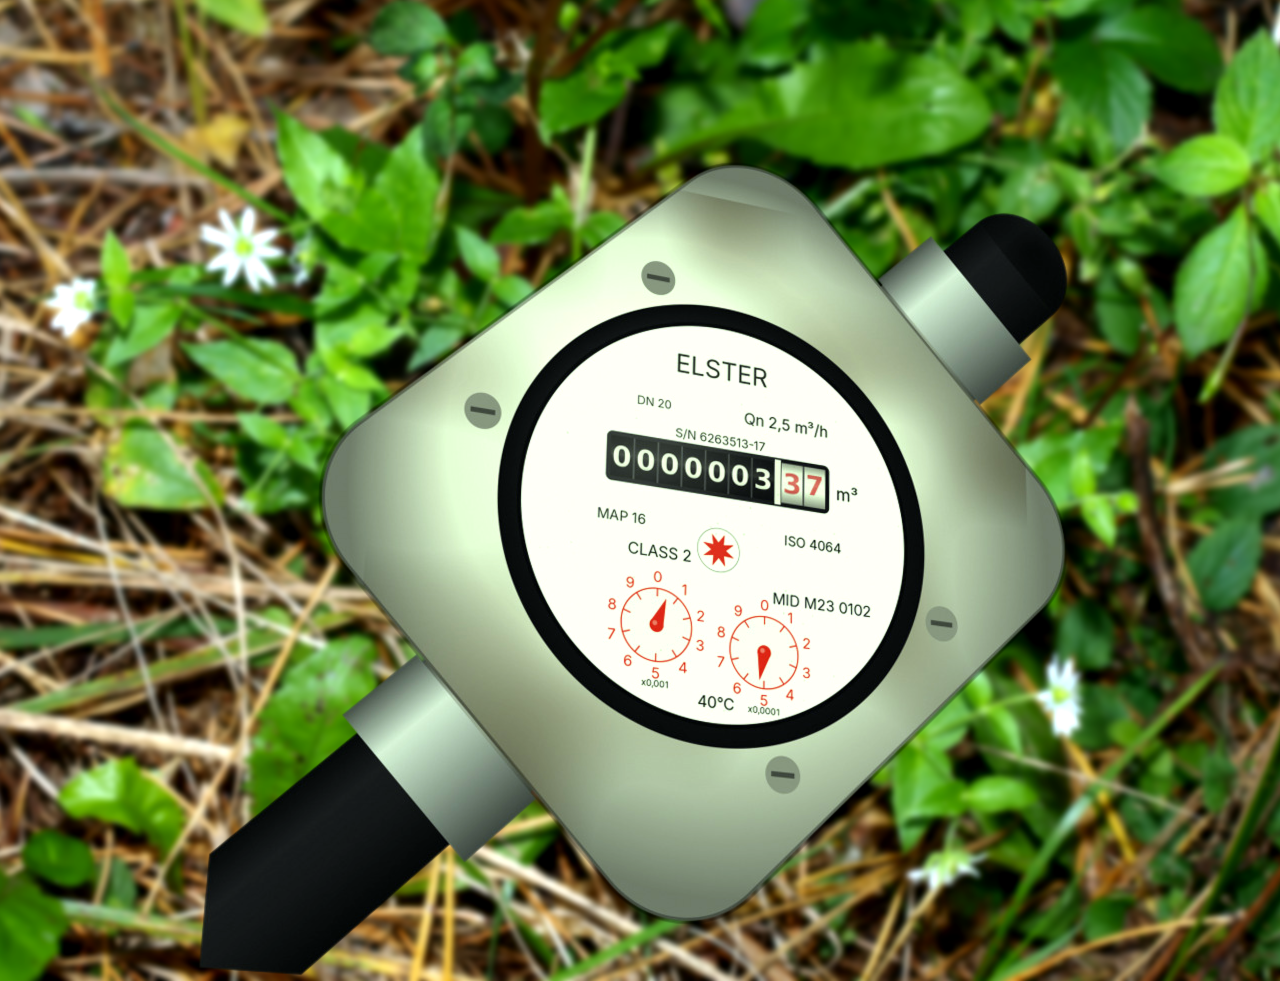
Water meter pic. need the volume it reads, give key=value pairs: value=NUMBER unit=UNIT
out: value=3.3705 unit=m³
